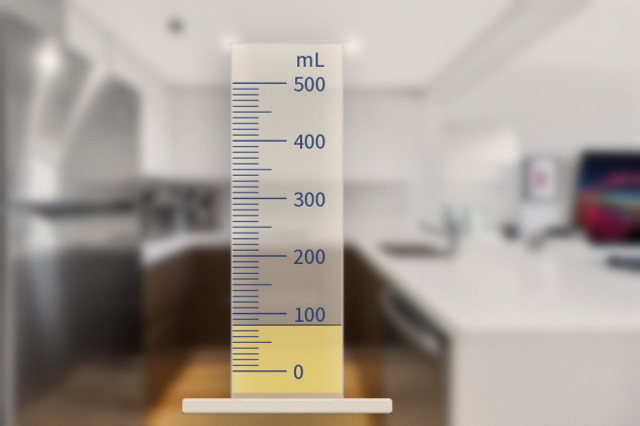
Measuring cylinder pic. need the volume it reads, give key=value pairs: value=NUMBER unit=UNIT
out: value=80 unit=mL
